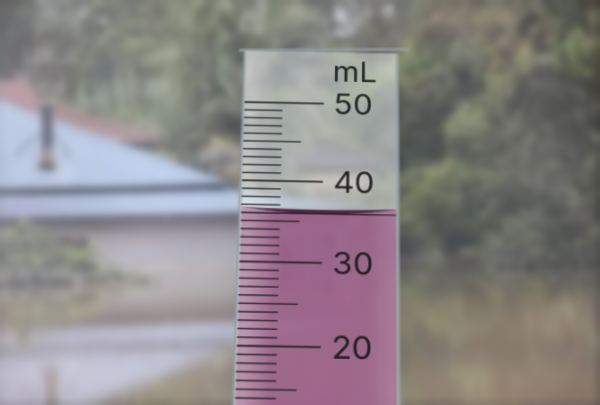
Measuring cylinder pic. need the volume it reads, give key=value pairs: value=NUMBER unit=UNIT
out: value=36 unit=mL
